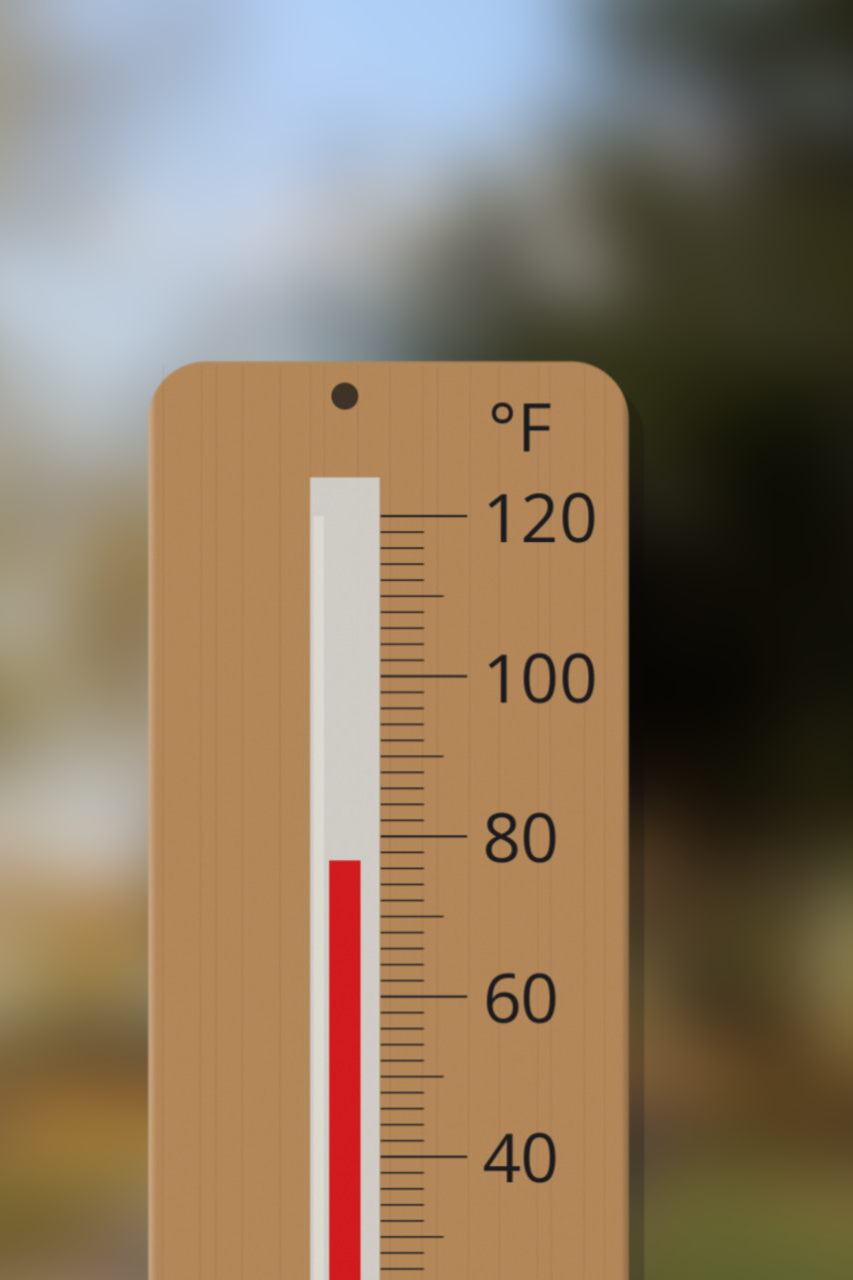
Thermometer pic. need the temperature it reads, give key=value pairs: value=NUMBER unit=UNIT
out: value=77 unit=°F
